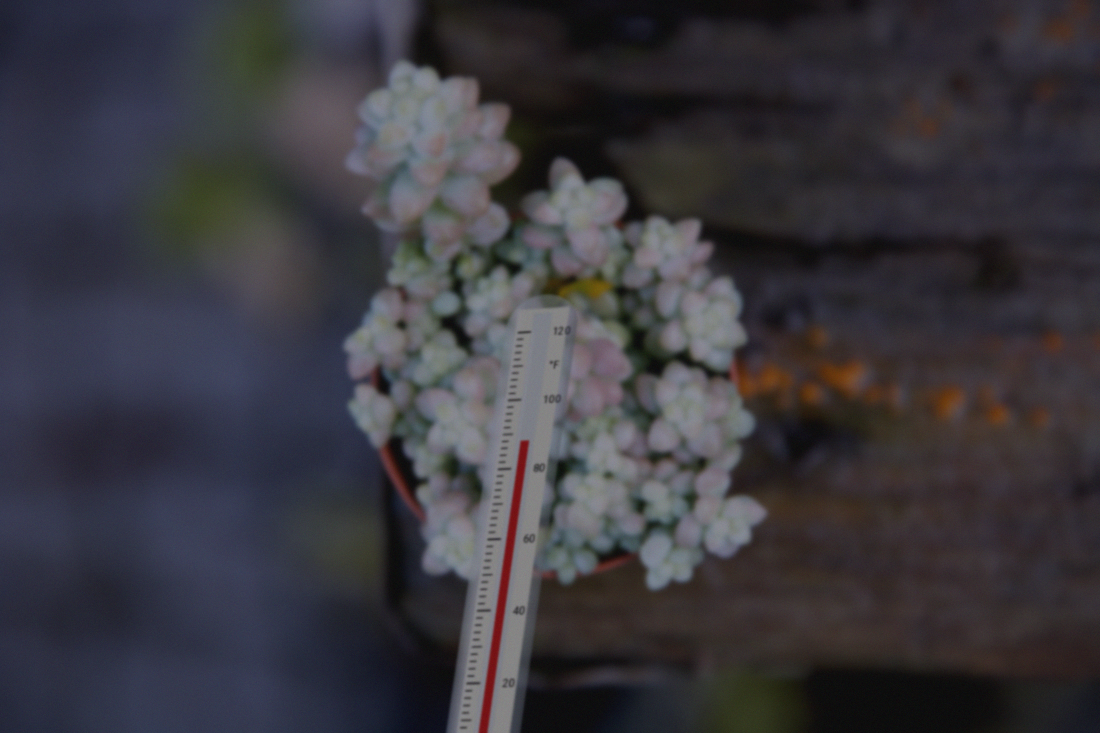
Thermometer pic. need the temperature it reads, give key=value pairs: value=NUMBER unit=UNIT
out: value=88 unit=°F
